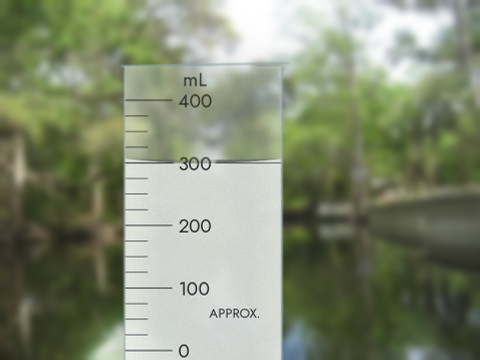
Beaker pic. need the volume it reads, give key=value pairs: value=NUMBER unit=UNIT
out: value=300 unit=mL
